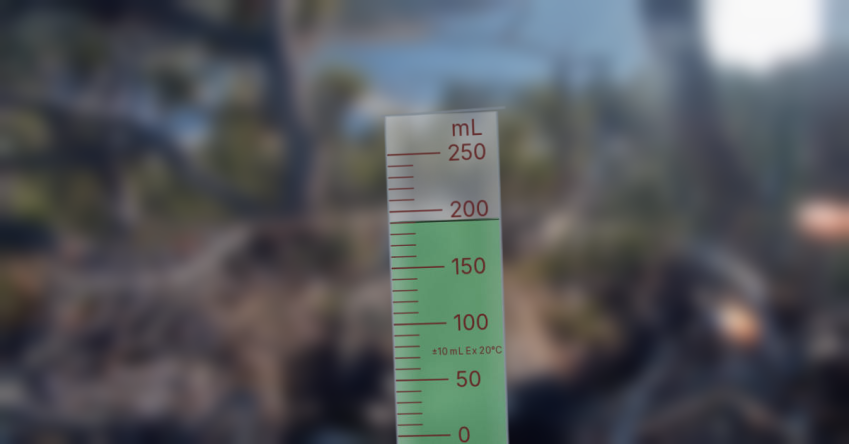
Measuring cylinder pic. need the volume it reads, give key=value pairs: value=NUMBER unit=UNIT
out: value=190 unit=mL
